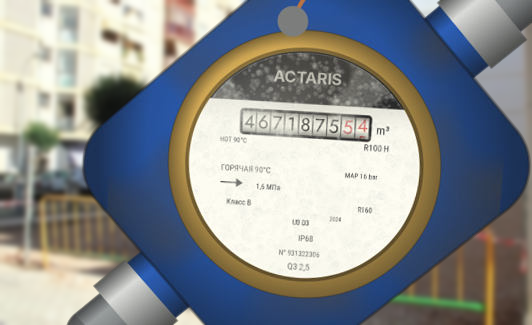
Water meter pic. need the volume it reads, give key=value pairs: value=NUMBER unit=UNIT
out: value=4671875.54 unit=m³
